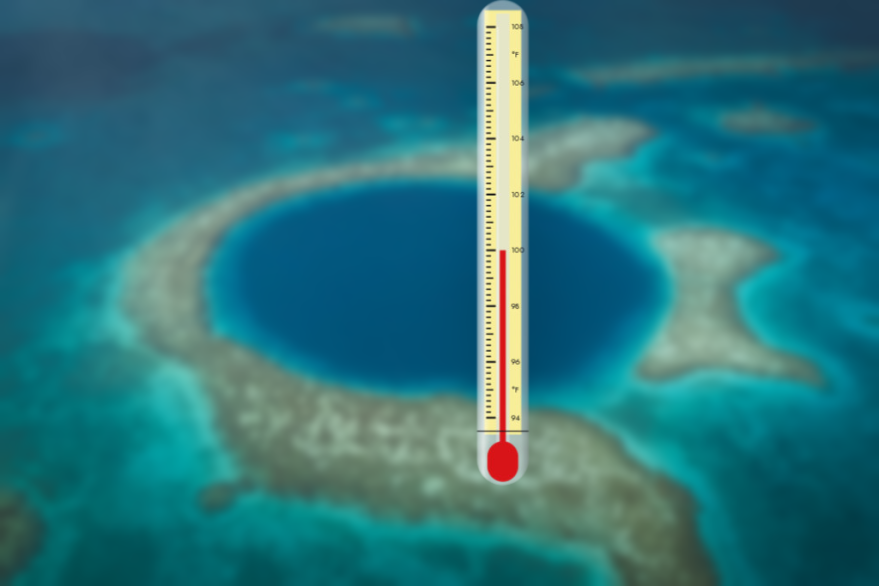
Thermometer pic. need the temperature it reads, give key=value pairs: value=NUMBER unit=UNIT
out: value=100 unit=°F
